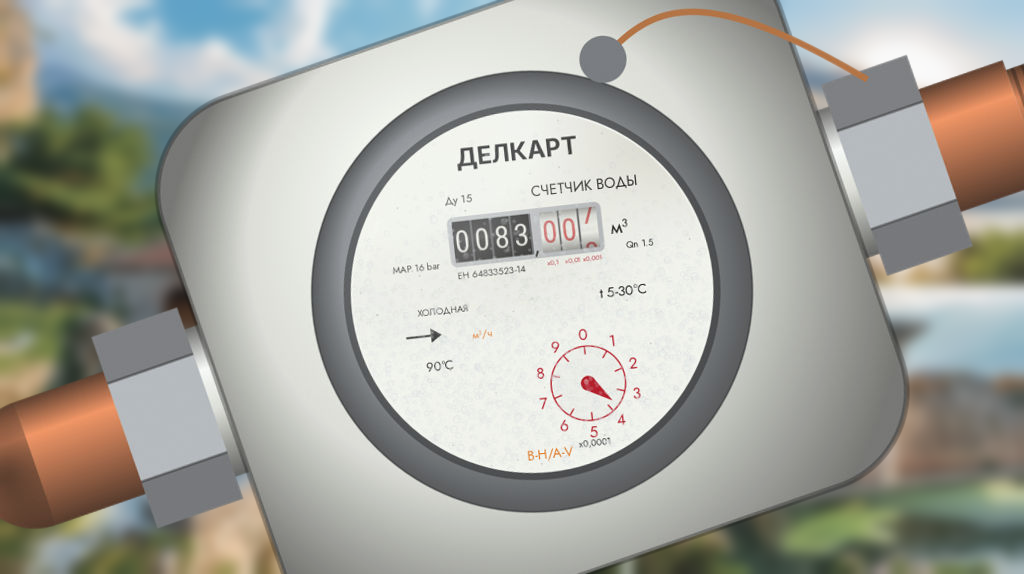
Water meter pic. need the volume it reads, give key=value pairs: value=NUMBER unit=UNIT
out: value=83.0073 unit=m³
